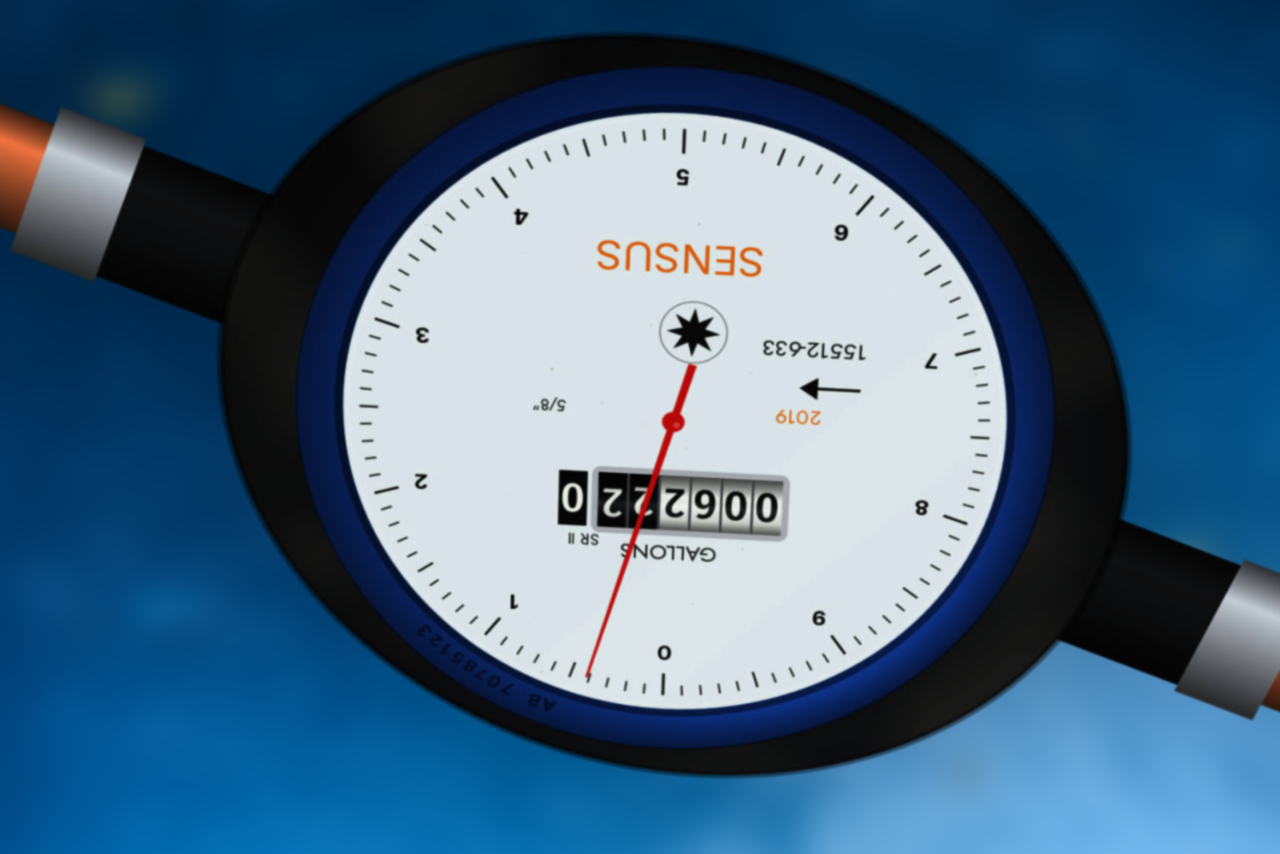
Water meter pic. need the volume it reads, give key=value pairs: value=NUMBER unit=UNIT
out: value=62220.4 unit=gal
